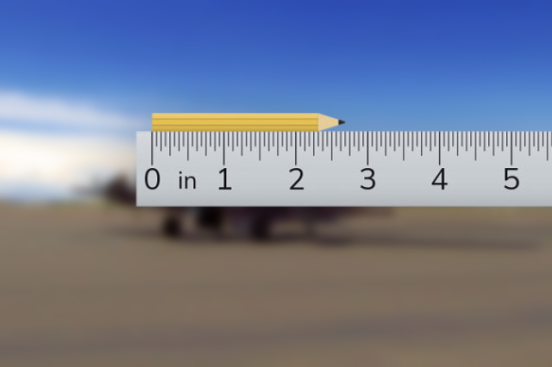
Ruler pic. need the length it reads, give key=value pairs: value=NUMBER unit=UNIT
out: value=2.6875 unit=in
